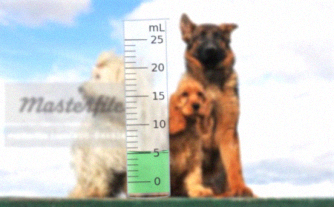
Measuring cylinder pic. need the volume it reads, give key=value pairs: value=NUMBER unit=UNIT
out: value=5 unit=mL
